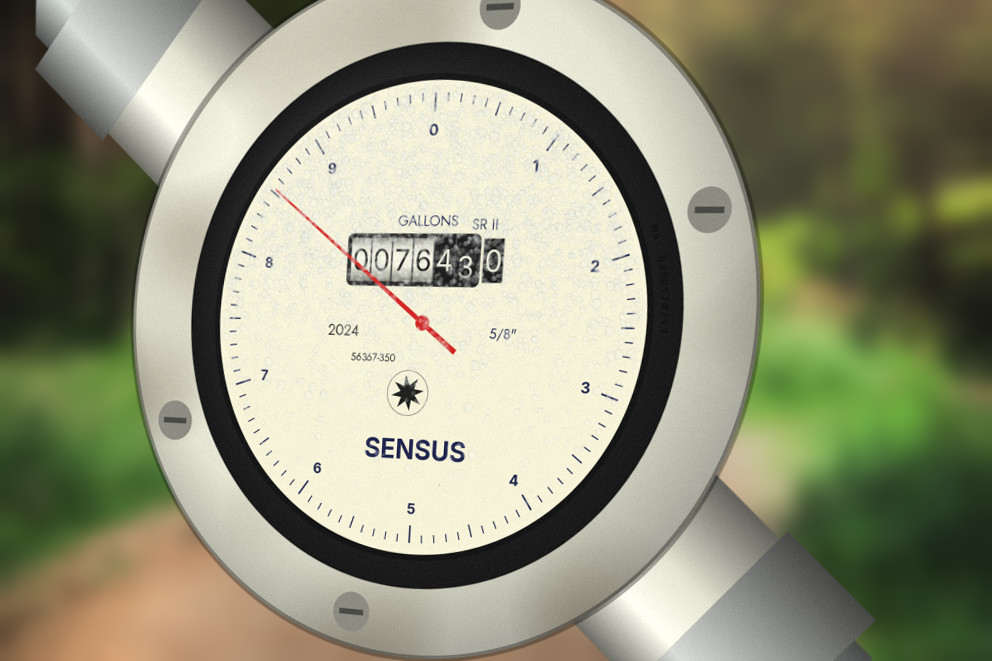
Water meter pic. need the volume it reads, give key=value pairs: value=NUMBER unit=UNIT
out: value=76428.5 unit=gal
